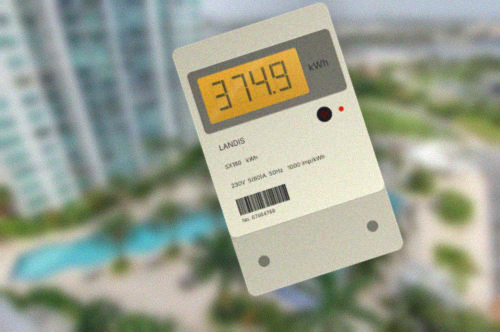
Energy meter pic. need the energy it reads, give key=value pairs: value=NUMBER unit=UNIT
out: value=374.9 unit=kWh
